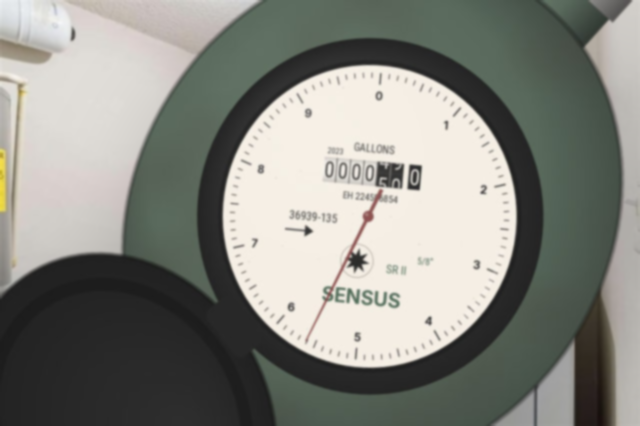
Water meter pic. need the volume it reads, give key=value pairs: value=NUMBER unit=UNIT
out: value=495.6 unit=gal
